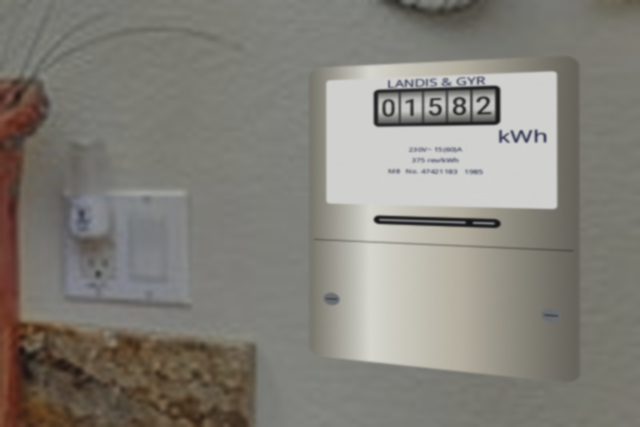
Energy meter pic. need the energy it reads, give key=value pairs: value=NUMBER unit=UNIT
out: value=1582 unit=kWh
